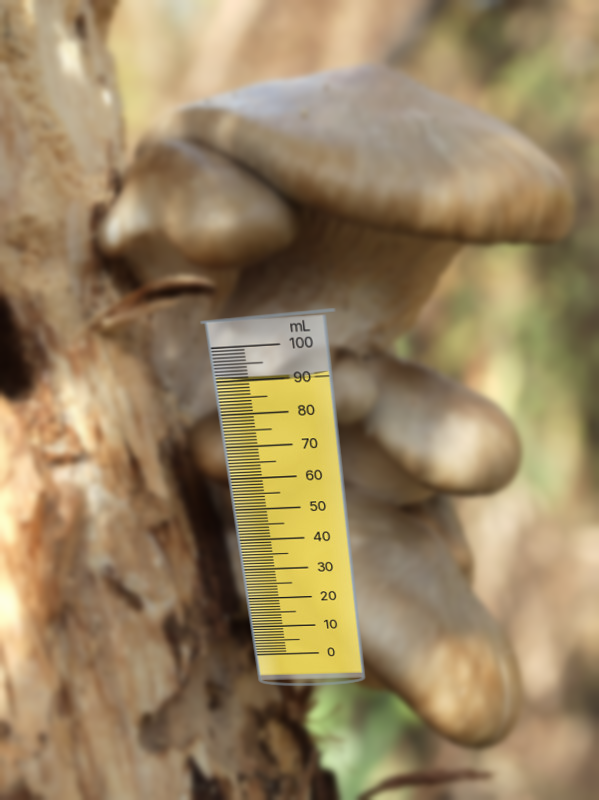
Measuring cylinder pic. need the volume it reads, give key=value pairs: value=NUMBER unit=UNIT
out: value=90 unit=mL
